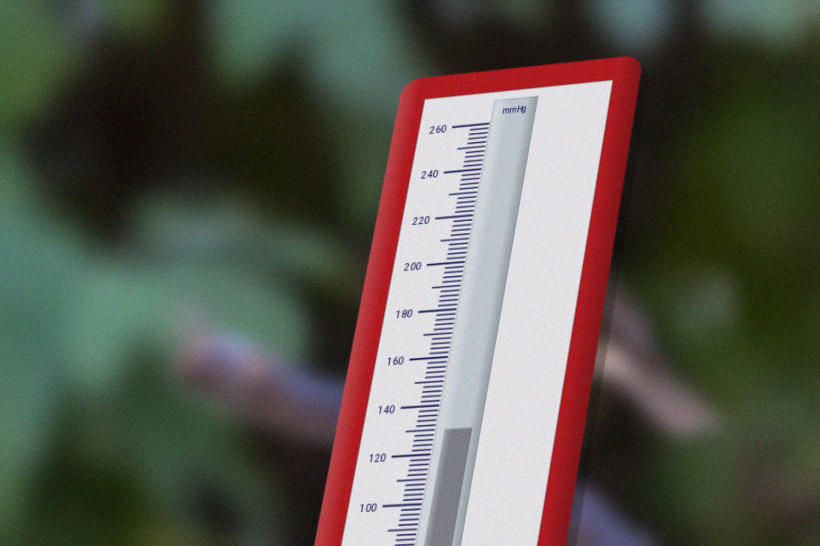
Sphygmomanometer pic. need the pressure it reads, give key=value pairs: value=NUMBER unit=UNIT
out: value=130 unit=mmHg
